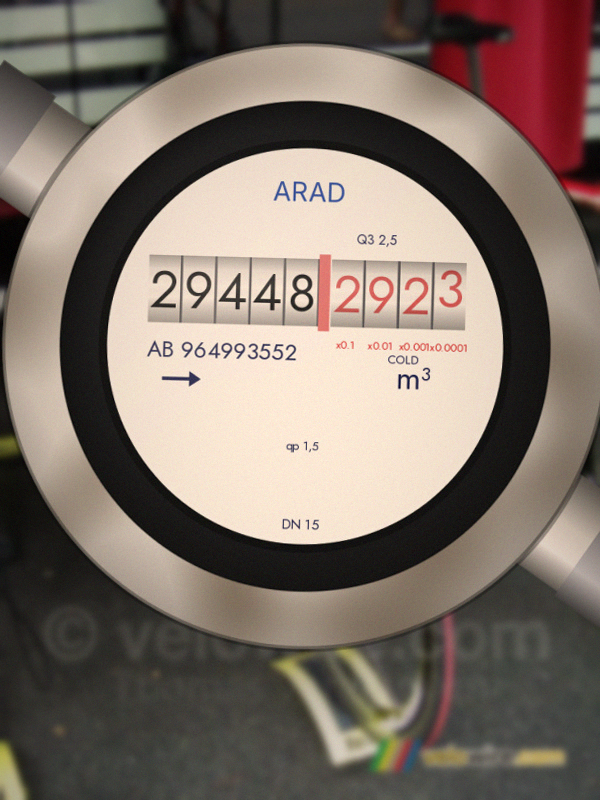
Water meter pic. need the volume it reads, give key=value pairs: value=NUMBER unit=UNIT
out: value=29448.2923 unit=m³
